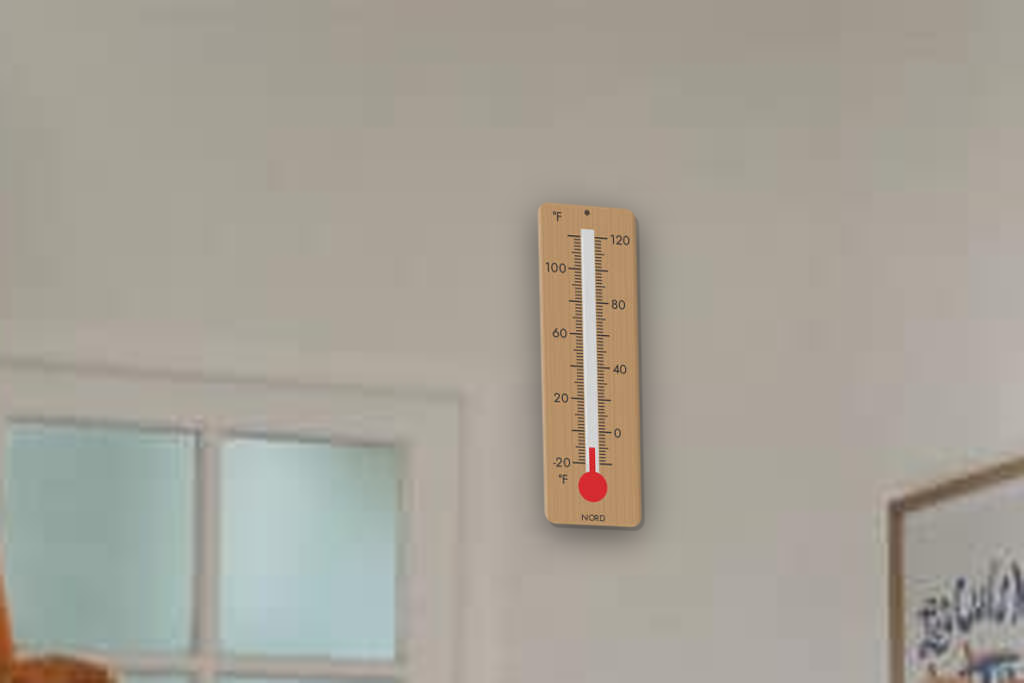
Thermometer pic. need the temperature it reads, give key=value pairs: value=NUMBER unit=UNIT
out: value=-10 unit=°F
